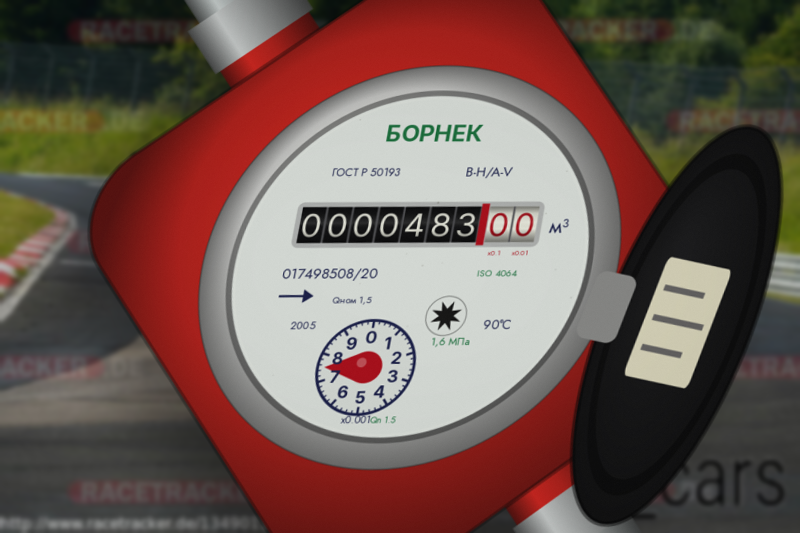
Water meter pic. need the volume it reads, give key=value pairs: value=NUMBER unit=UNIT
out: value=483.007 unit=m³
